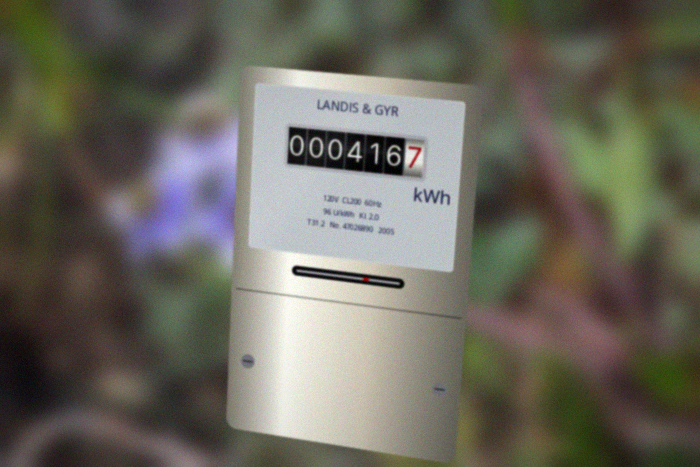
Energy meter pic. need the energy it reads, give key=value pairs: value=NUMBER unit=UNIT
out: value=416.7 unit=kWh
